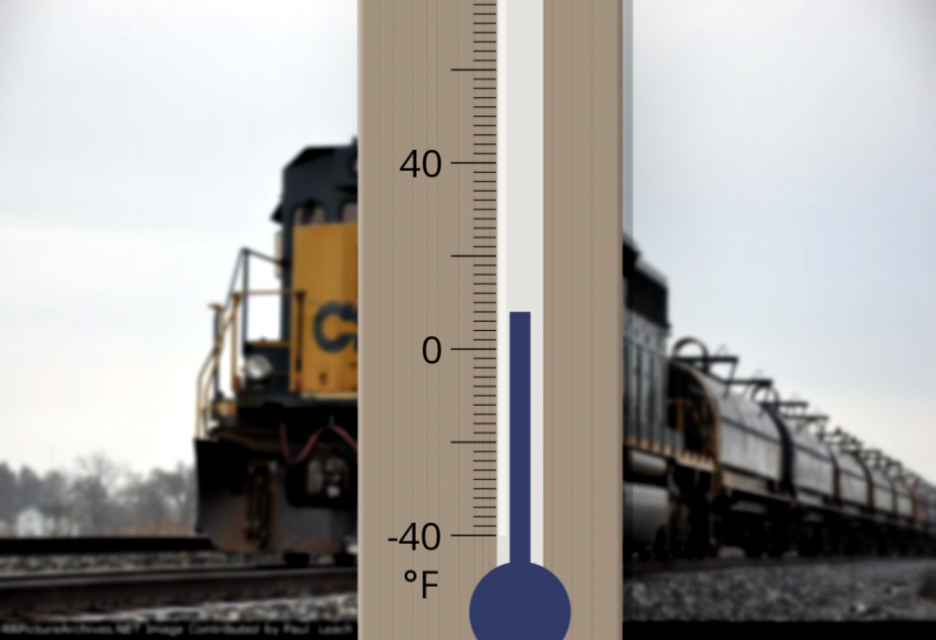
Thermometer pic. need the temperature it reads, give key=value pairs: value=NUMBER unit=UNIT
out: value=8 unit=°F
